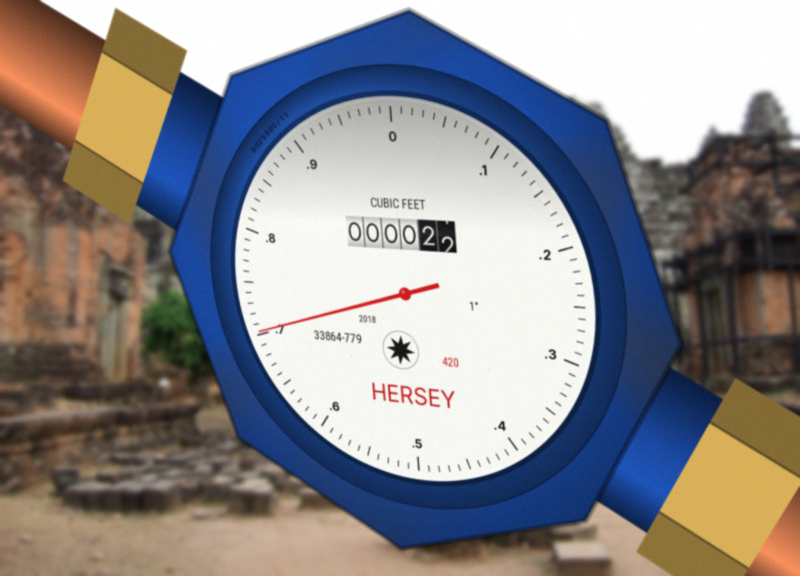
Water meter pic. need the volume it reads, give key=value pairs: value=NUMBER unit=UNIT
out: value=21.70 unit=ft³
